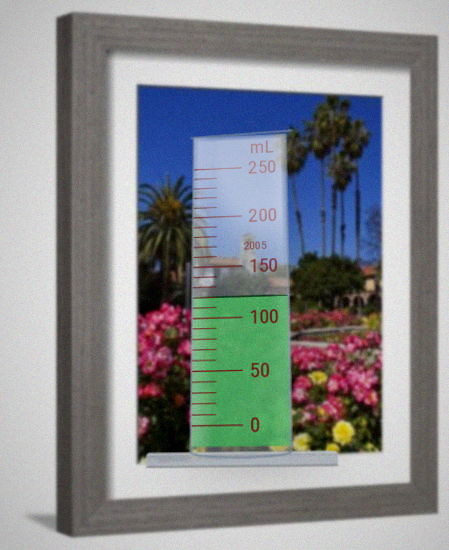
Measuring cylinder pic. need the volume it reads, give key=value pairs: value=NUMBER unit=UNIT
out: value=120 unit=mL
